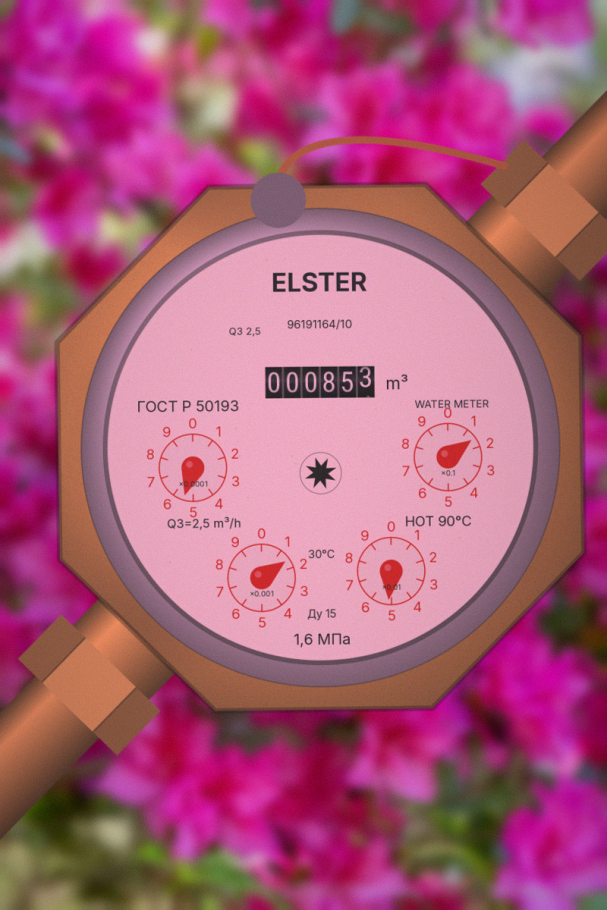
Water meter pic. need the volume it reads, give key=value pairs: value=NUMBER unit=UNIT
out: value=853.1515 unit=m³
